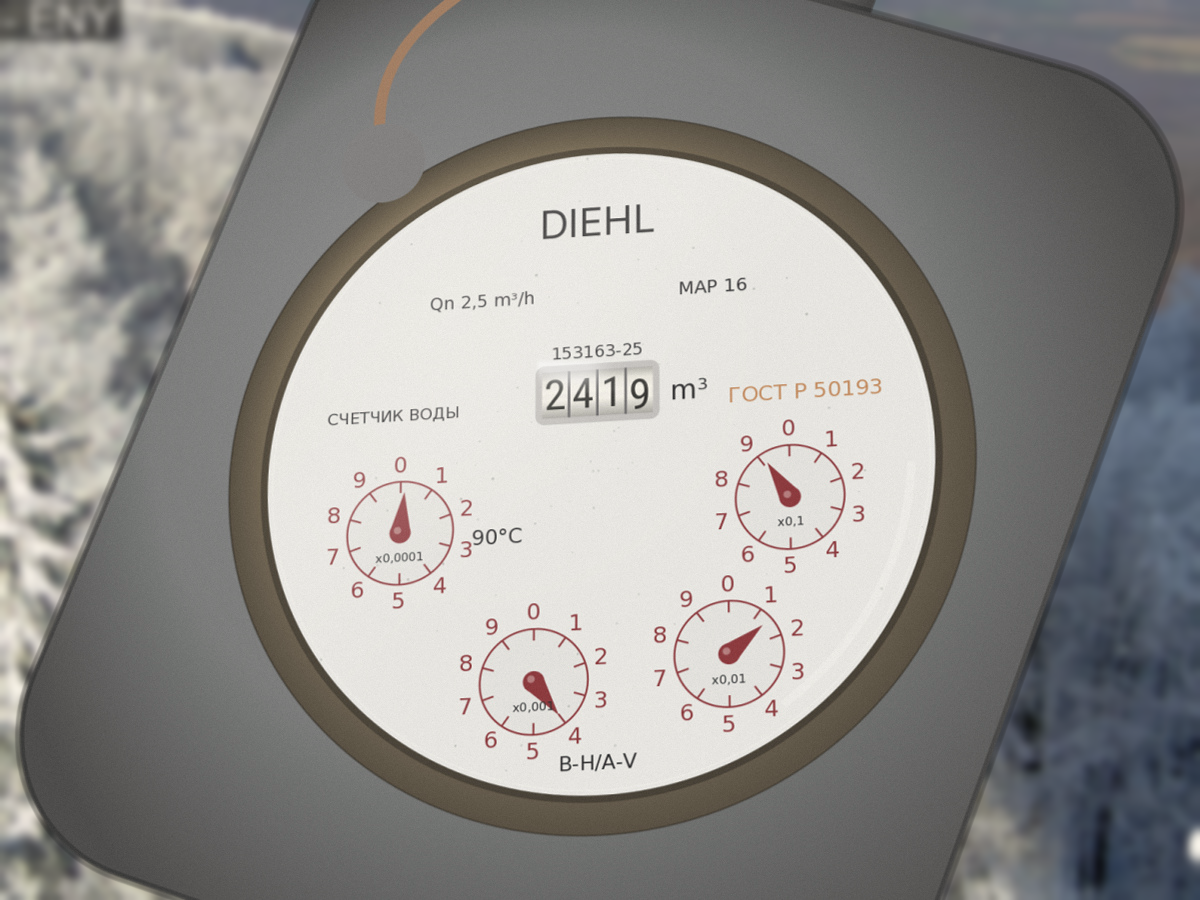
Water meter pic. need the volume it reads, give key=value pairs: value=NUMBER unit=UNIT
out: value=2418.9140 unit=m³
